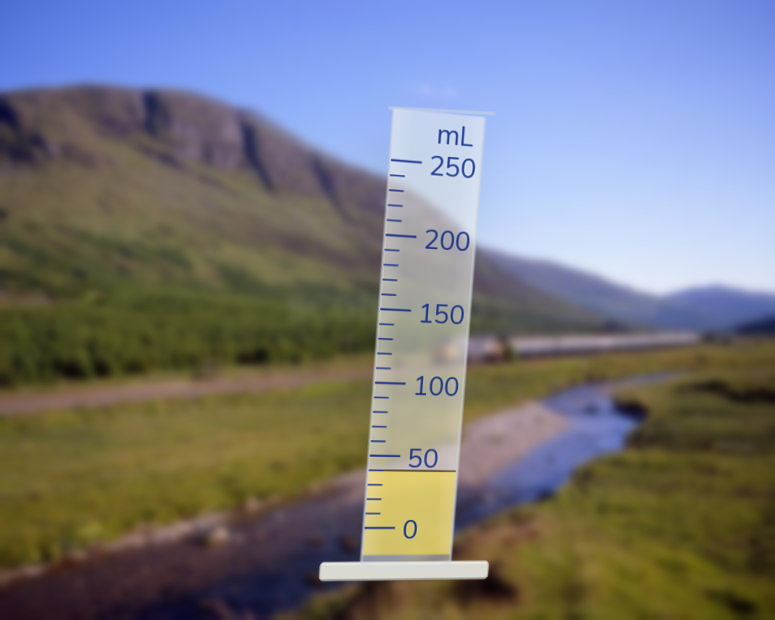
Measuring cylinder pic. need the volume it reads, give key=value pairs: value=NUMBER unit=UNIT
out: value=40 unit=mL
